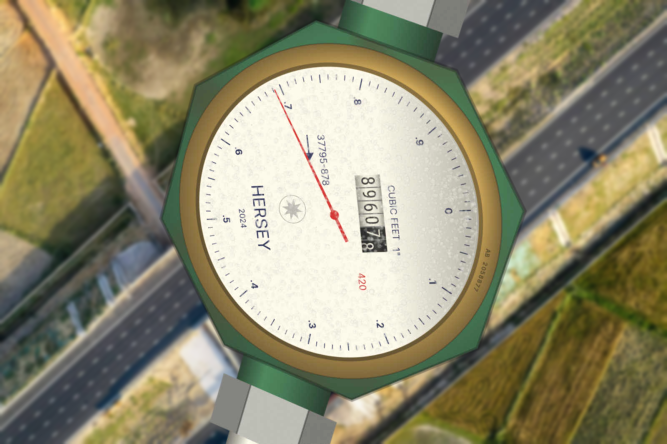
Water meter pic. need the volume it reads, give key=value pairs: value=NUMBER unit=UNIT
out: value=896077.69 unit=ft³
